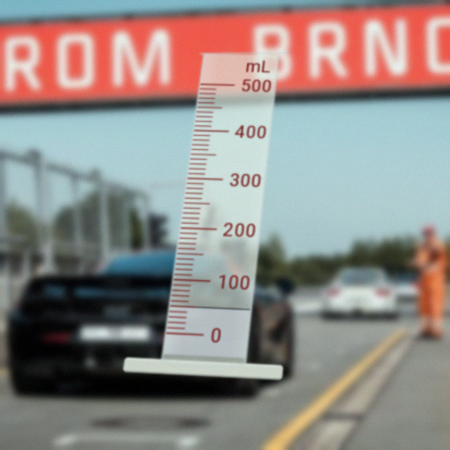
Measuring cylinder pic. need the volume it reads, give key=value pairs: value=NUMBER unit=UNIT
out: value=50 unit=mL
